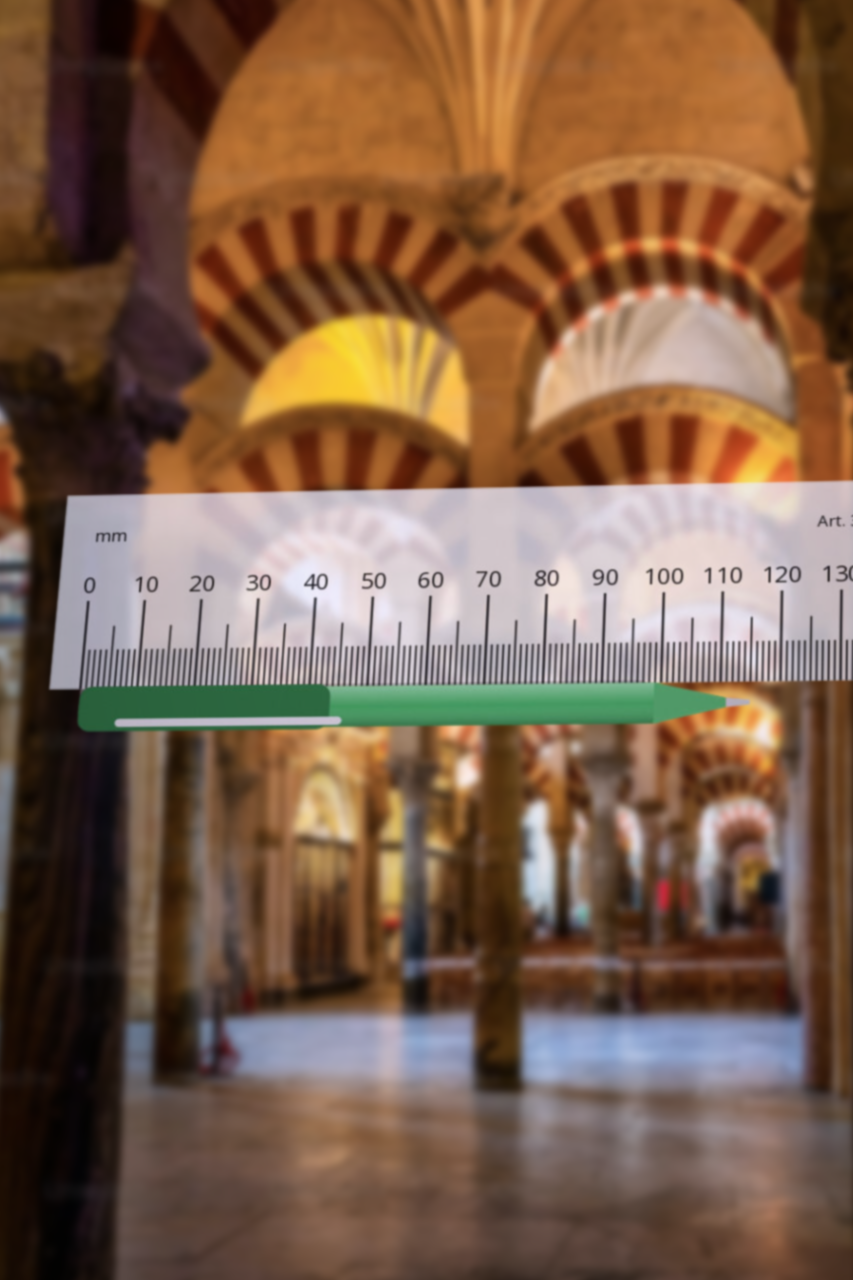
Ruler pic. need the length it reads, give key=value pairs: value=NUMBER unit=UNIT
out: value=115 unit=mm
